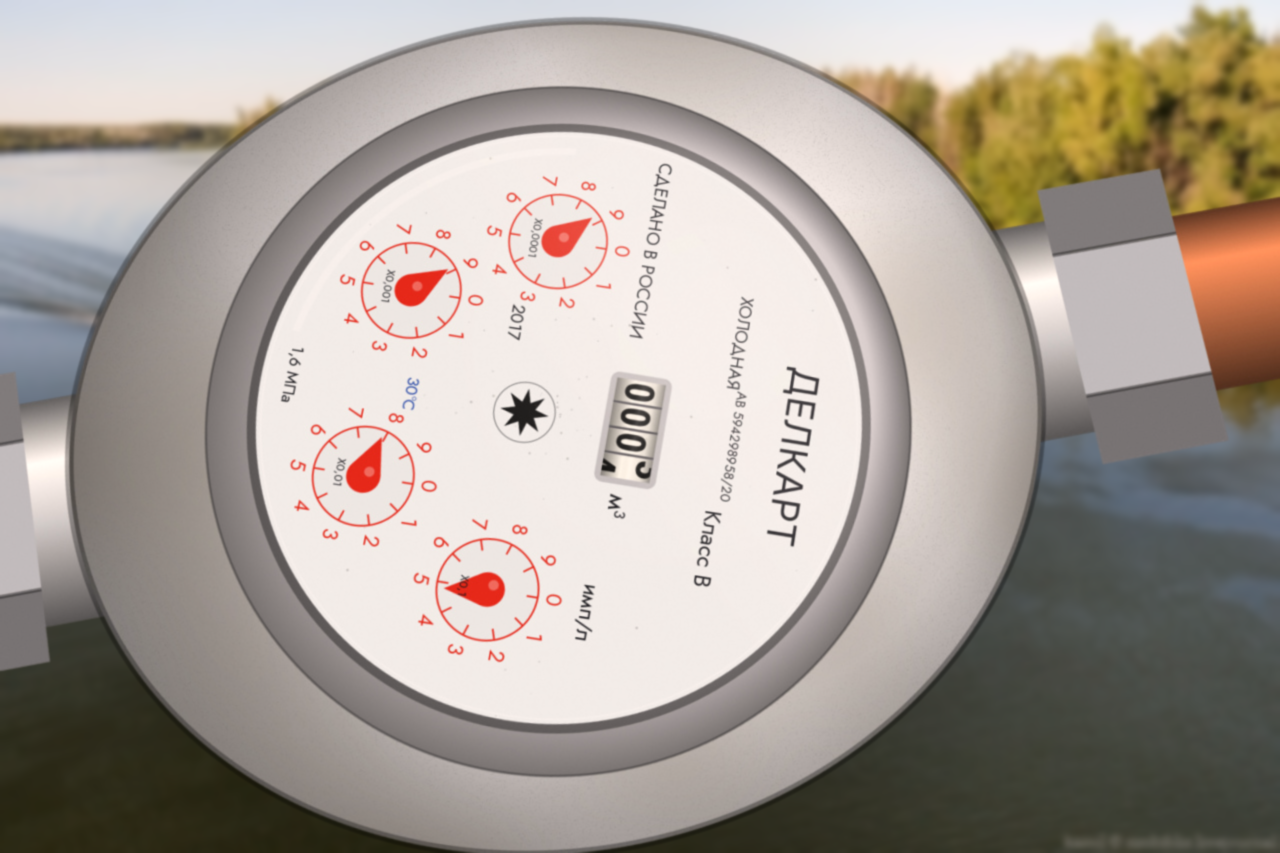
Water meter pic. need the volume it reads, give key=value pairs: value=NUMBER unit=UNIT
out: value=3.4788 unit=m³
